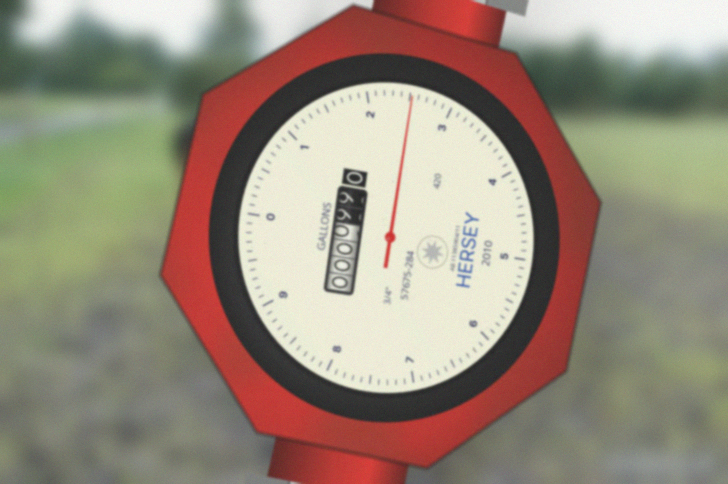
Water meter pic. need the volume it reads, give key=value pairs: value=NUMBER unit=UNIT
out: value=992.5 unit=gal
